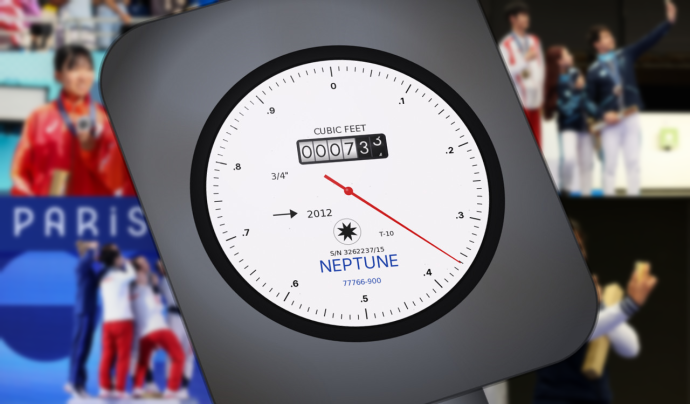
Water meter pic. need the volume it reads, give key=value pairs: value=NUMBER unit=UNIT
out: value=733.36 unit=ft³
